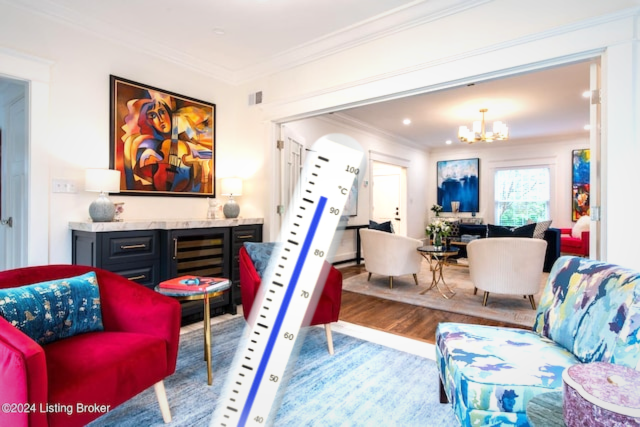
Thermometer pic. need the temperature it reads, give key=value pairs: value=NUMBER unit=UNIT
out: value=92 unit=°C
